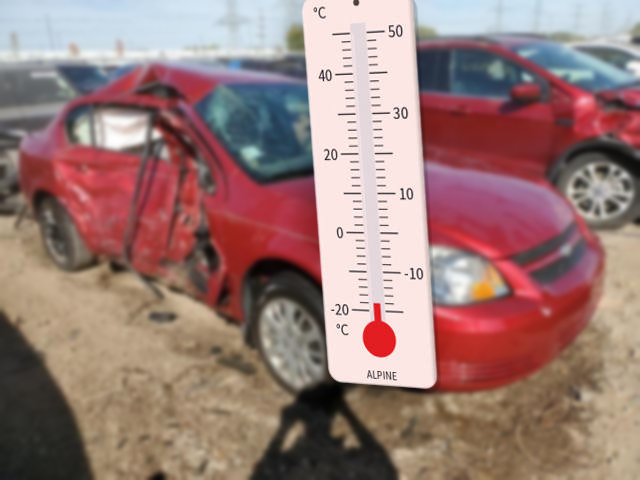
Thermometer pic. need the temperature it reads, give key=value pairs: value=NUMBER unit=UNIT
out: value=-18 unit=°C
